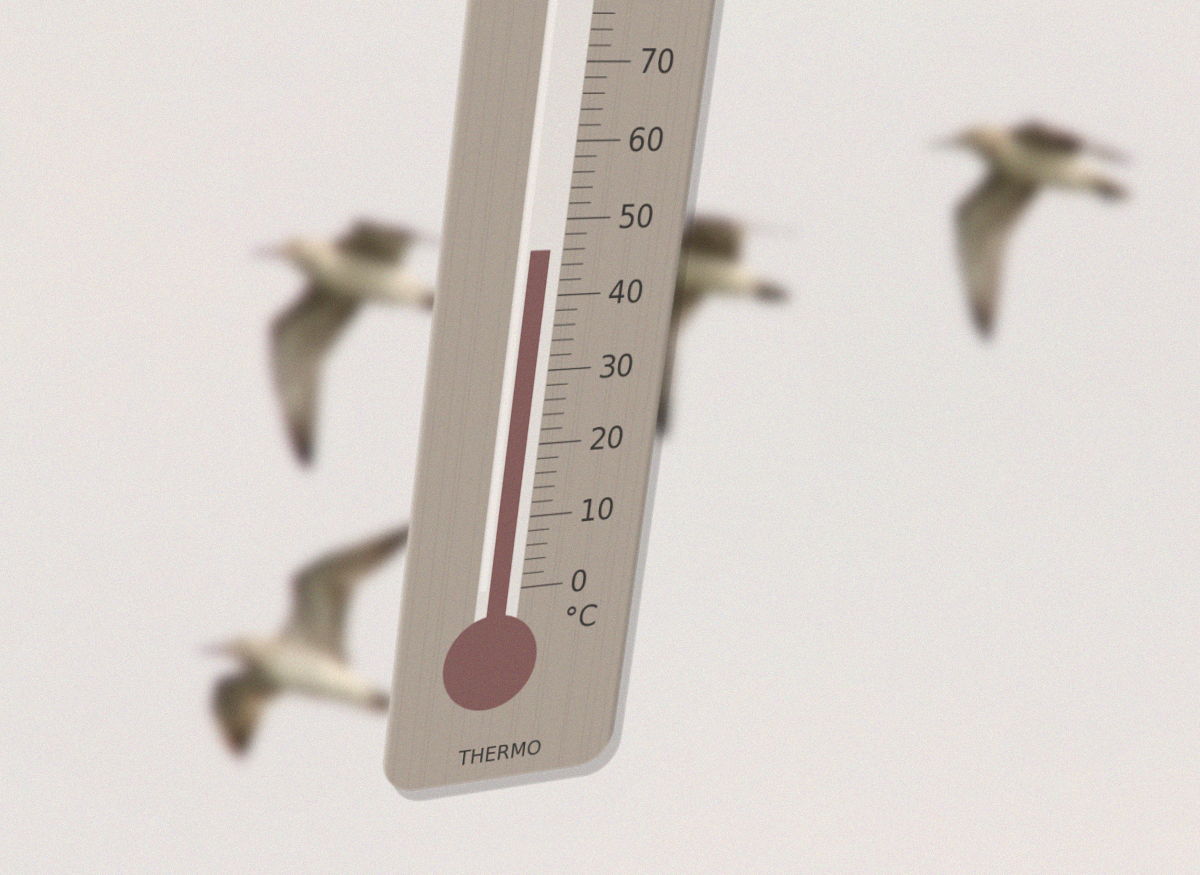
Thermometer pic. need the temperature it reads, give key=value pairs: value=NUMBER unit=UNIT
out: value=46 unit=°C
